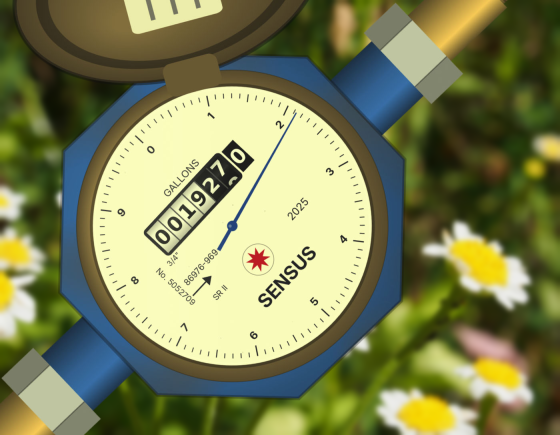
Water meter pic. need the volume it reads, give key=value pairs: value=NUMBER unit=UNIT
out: value=19272.1 unit=gal
